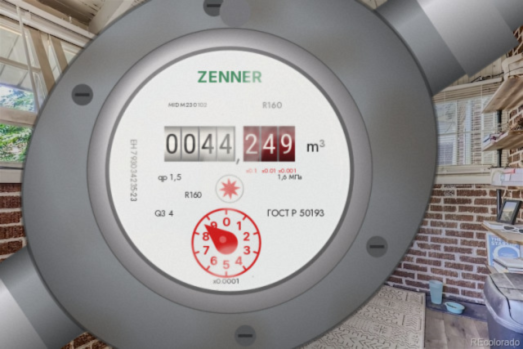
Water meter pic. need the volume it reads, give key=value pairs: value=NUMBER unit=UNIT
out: value=44.2498 unit=m³
